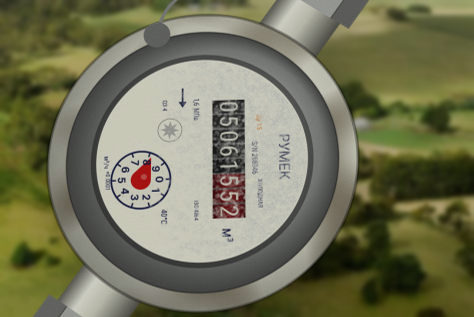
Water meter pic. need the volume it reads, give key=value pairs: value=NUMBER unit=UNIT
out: value=5061.5528 unit=m³
